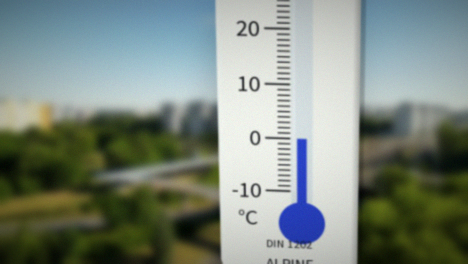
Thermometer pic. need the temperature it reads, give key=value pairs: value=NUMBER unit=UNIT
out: value=0 unit=°C
